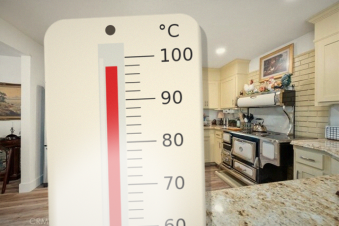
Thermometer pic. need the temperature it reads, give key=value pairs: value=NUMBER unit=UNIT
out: value=98 unit=°C
